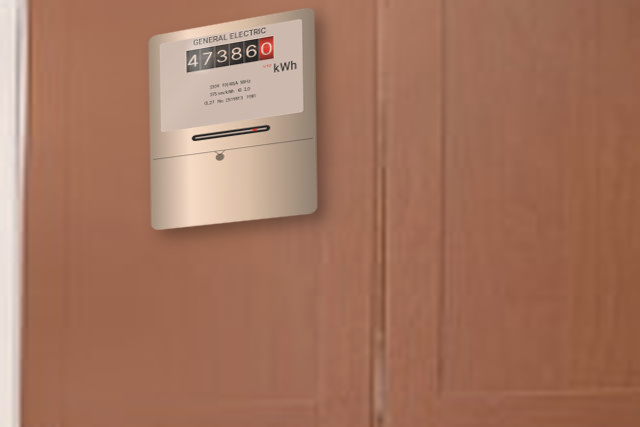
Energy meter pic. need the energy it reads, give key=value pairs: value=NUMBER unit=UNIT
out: value=47386.0 unit=kWh
